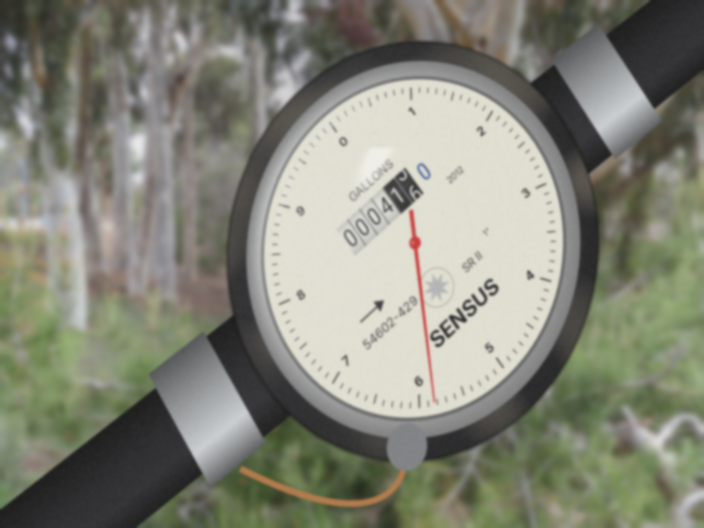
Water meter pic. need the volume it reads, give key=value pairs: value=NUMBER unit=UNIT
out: value=4155.8 unit=gal
